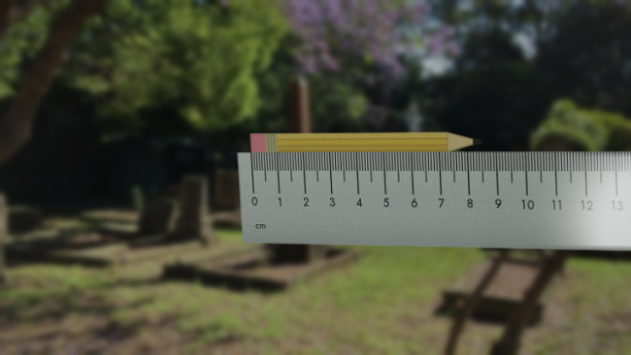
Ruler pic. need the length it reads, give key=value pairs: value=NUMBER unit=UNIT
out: value=8.5 unit=cm
